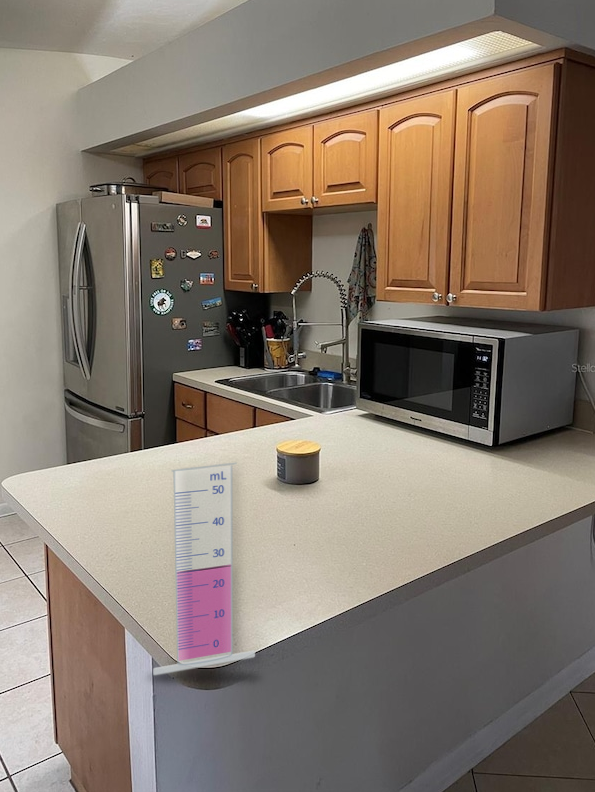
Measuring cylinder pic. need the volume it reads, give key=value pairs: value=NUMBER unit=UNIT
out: value=25 unit=mL
